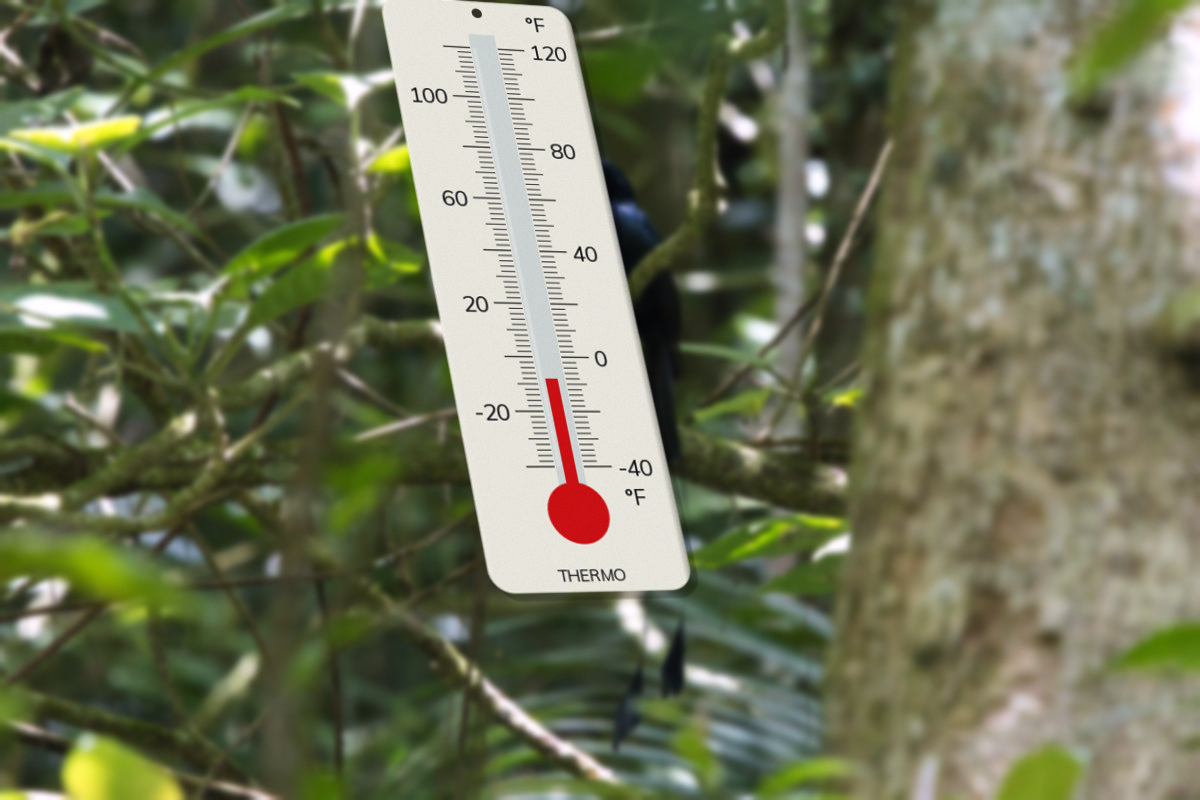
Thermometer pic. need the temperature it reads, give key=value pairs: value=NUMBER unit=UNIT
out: value=-8 unit=°F
